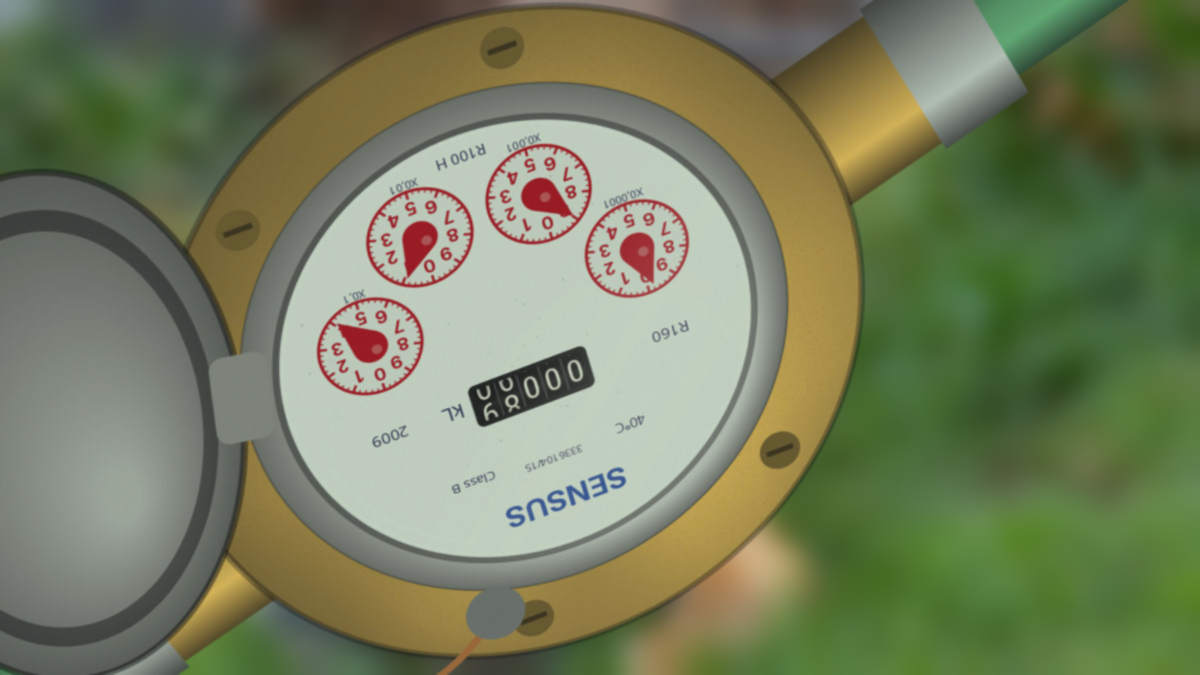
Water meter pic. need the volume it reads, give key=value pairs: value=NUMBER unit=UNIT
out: value=89.4089 unit=kL
